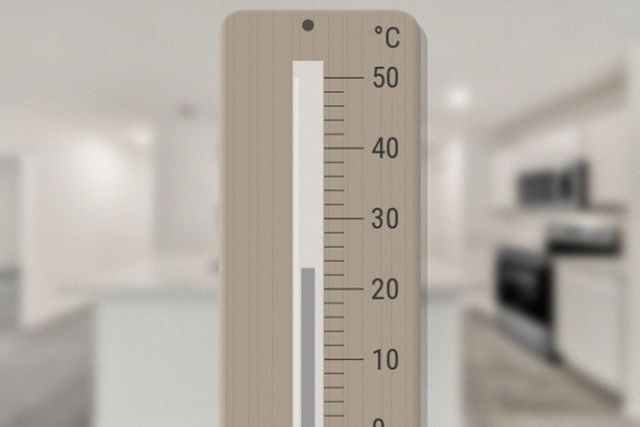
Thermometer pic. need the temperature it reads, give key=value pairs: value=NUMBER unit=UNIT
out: value=23 unit=°C
